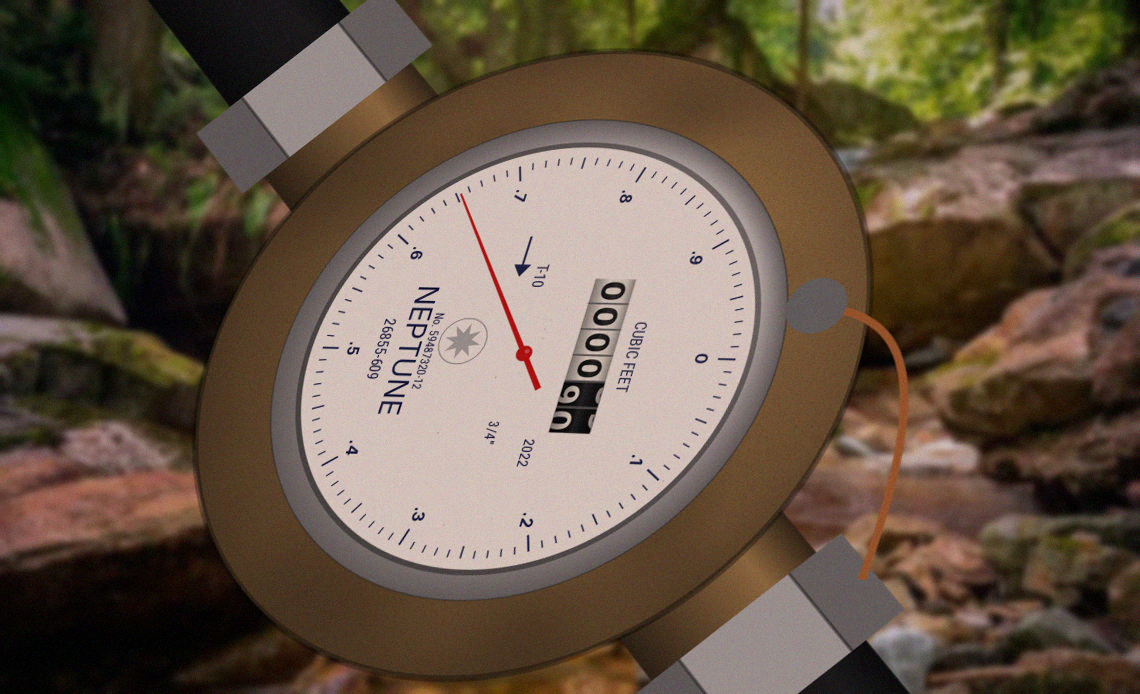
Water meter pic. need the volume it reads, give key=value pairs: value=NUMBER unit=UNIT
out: value=89.65 unit=ft³
